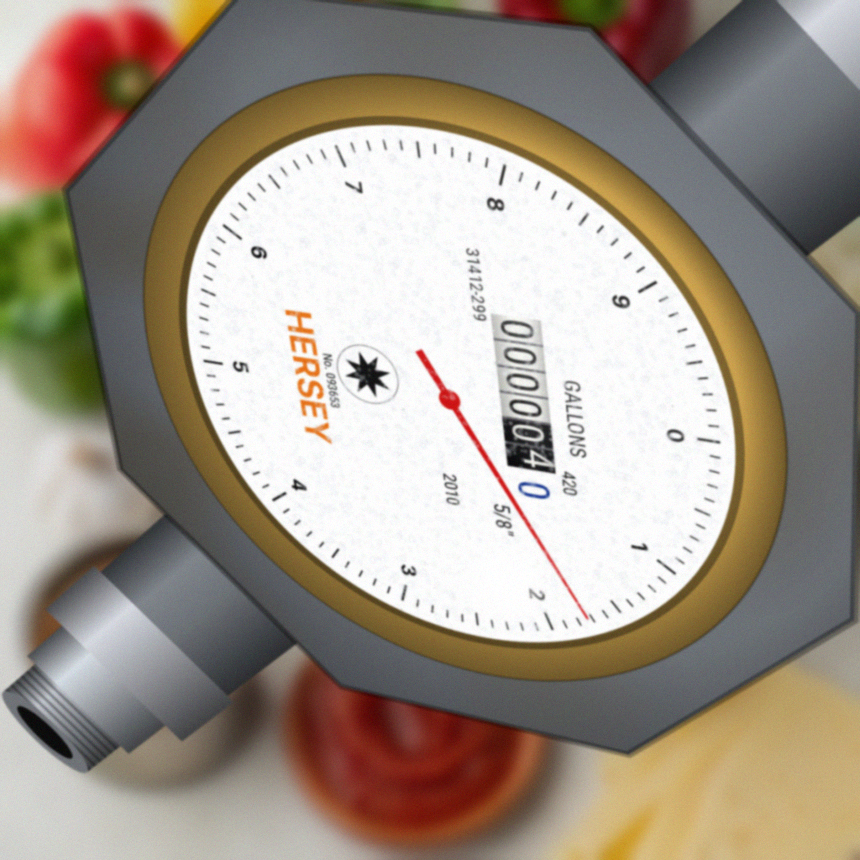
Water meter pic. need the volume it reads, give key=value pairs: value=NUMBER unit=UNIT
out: value=41.7 unit=gal
